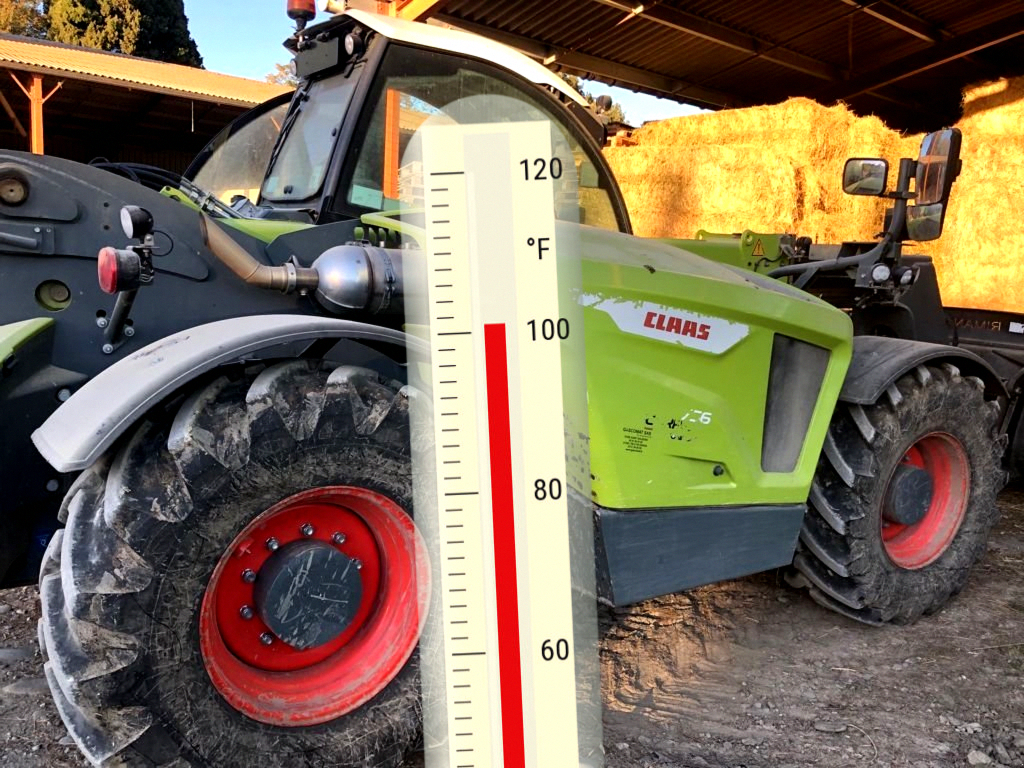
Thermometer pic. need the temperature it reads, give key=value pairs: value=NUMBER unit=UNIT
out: value=101 unit=°F
